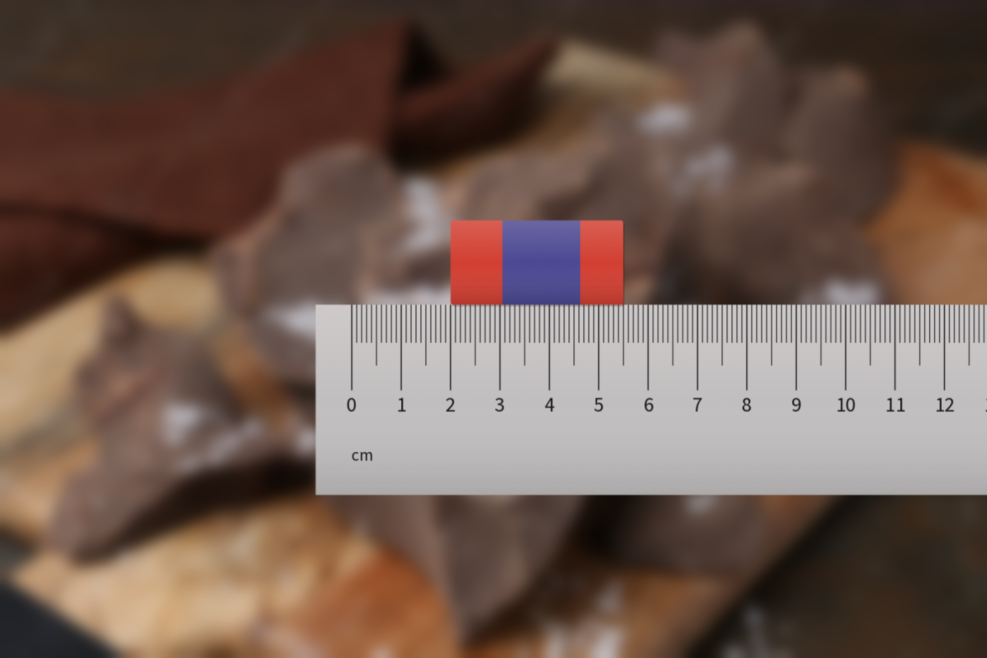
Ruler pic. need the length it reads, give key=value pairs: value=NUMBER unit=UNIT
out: value=3.5 unit=cm
